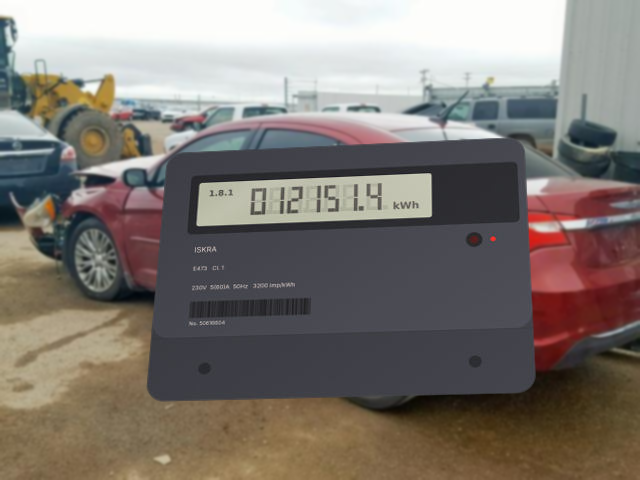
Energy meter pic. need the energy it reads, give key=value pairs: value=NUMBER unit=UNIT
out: value=12151.4 unit=kWh
